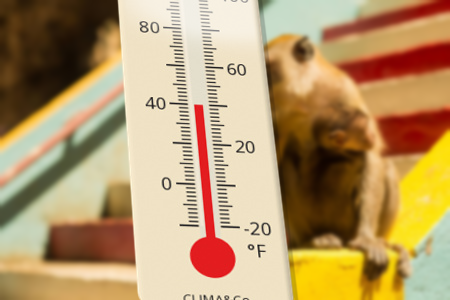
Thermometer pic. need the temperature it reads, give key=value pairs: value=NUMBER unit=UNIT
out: value=40 unit=°F
